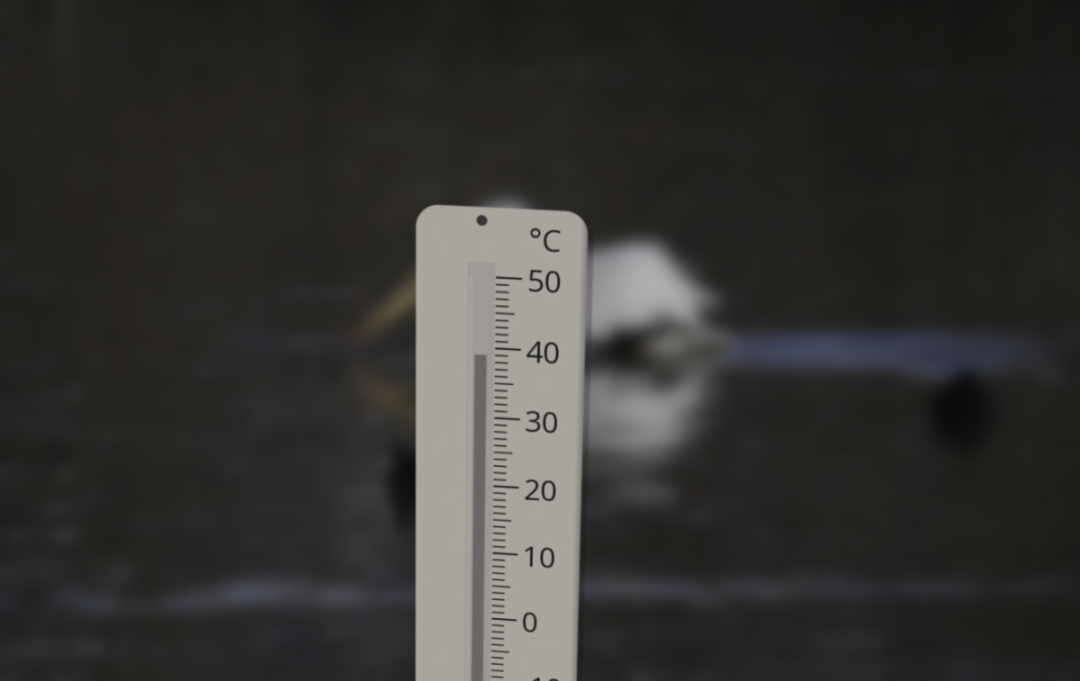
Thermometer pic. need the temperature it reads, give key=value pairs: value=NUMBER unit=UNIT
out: value=39 unit=°C
